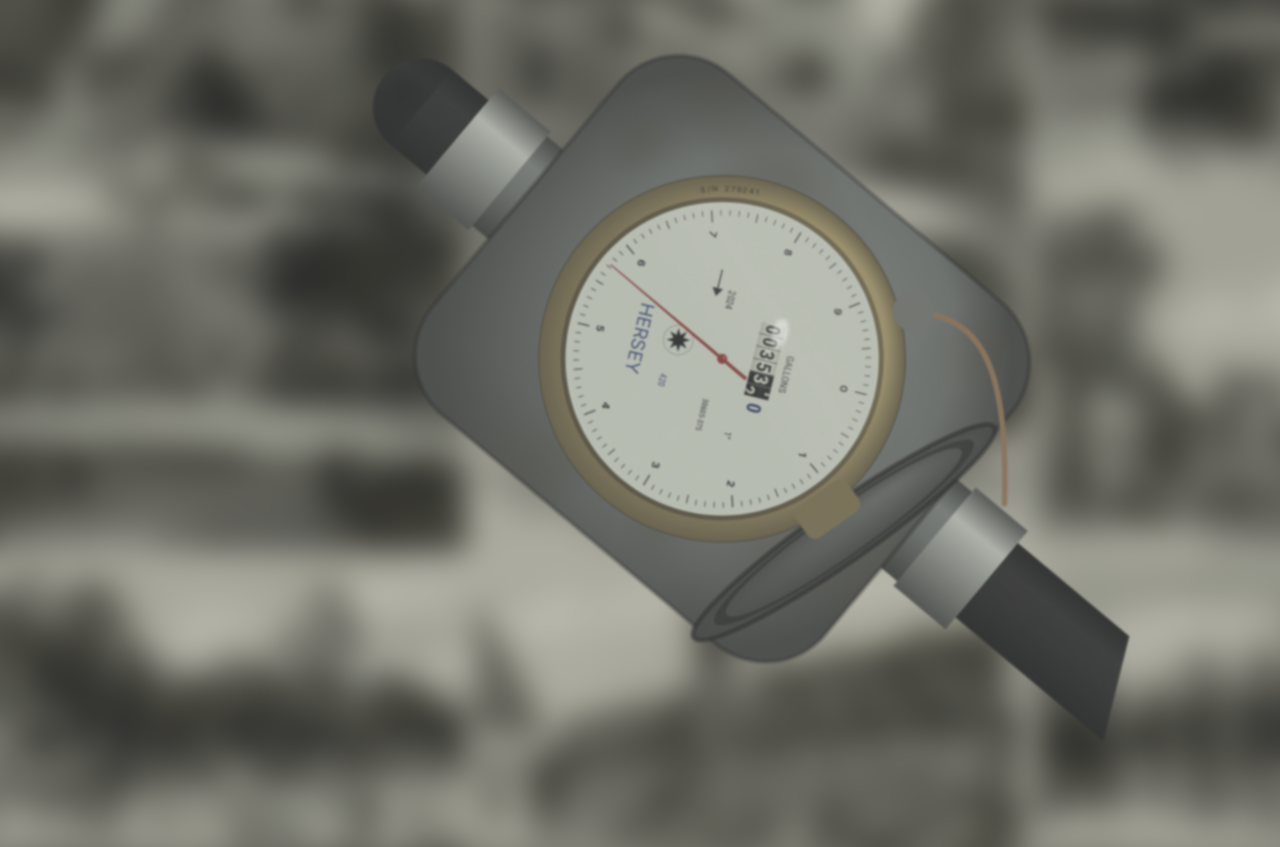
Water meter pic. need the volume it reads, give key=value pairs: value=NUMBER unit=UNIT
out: value=35315.7 unit=gal
